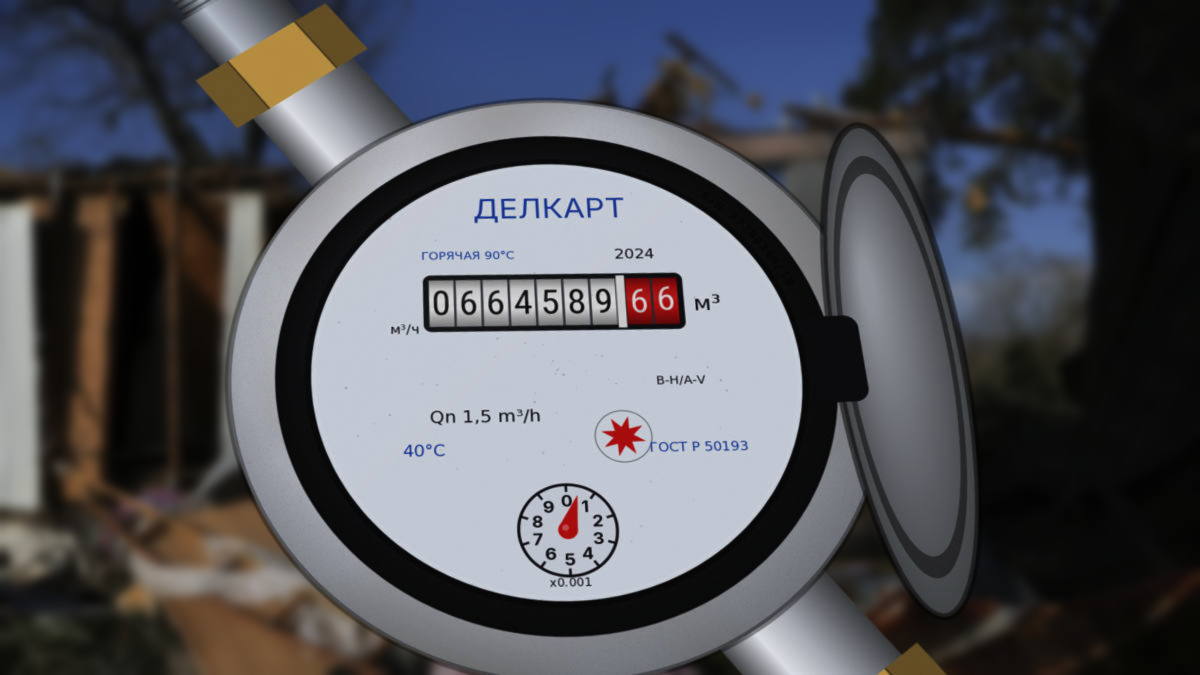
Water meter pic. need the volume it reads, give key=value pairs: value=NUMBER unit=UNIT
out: value=664589.660 unit=m³
